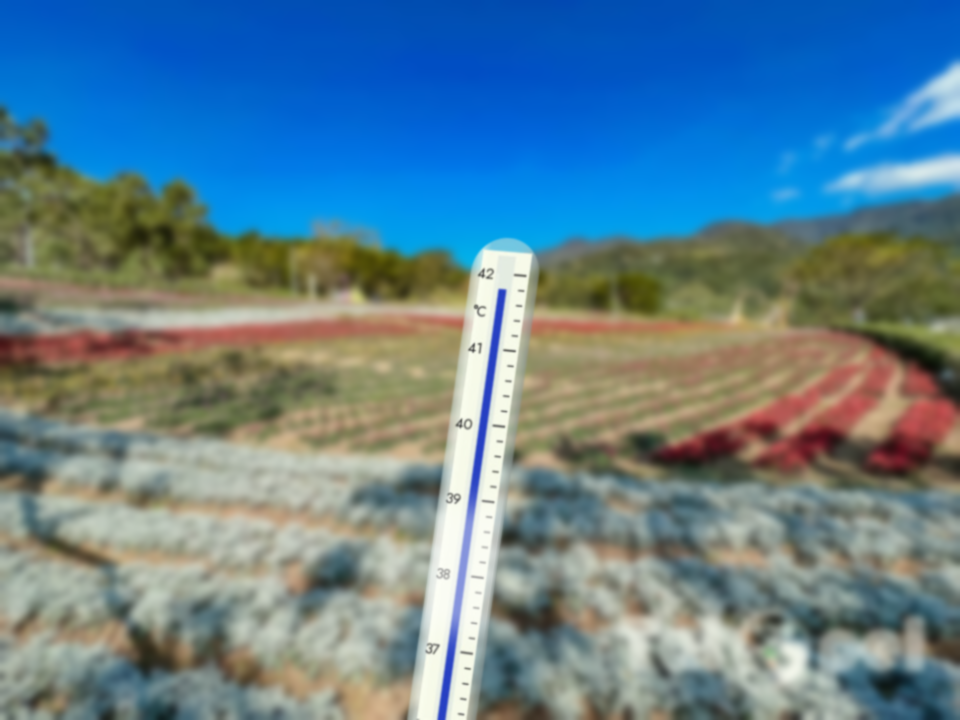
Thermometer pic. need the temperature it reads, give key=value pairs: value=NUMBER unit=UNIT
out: value=41.8 unit=°C
